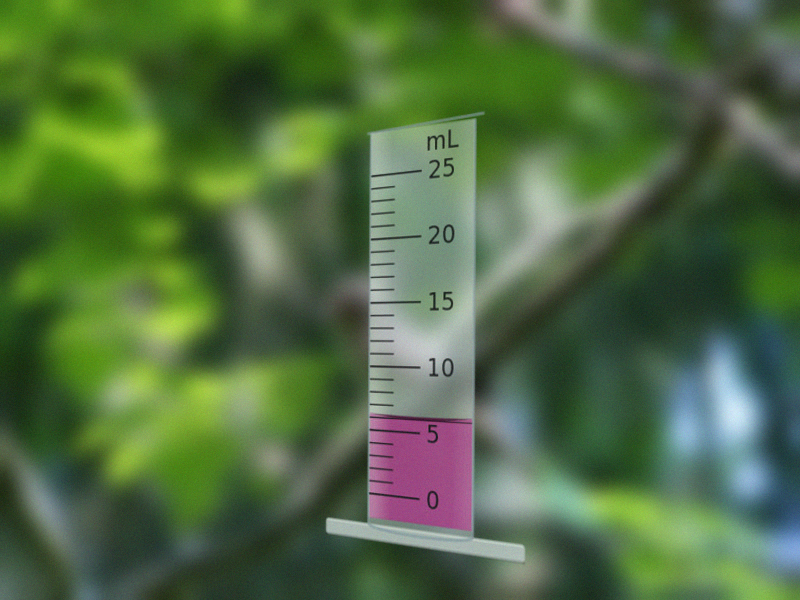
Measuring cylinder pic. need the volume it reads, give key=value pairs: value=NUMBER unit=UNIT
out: value=6 unit=mL
